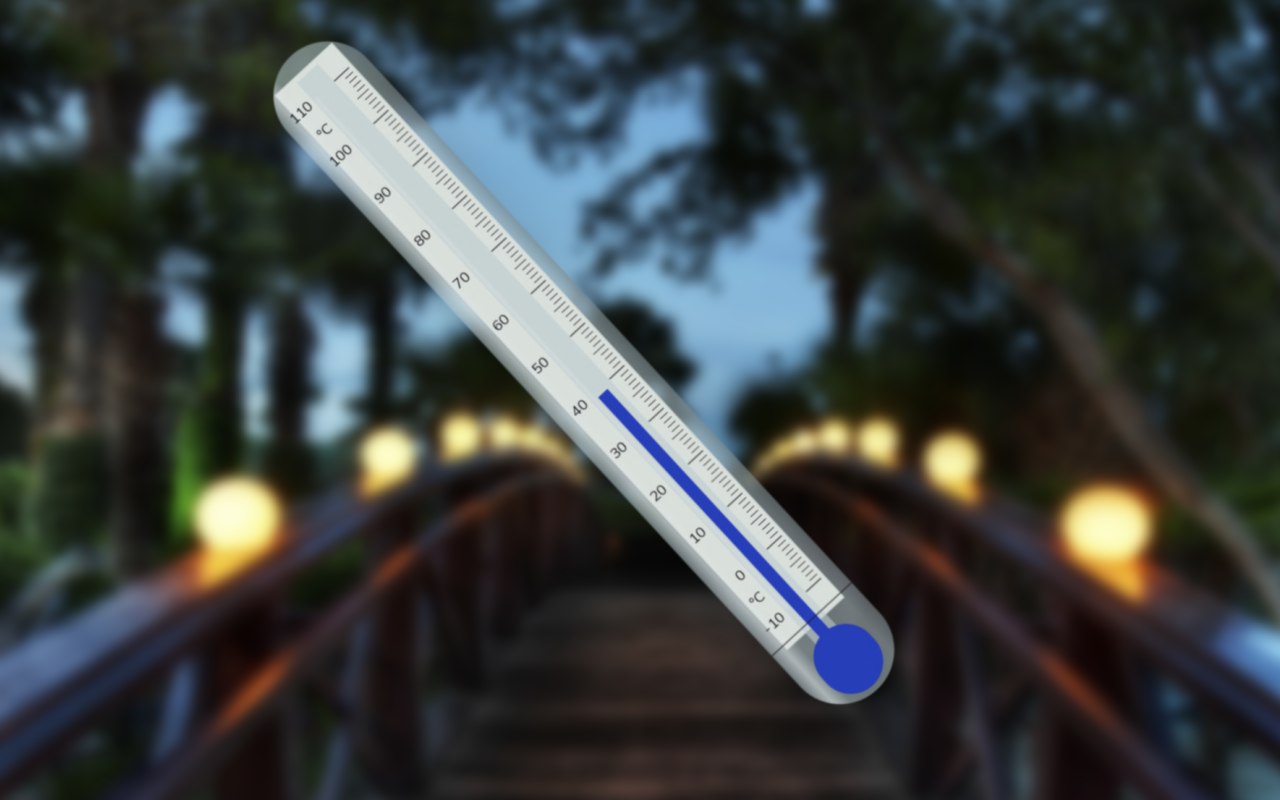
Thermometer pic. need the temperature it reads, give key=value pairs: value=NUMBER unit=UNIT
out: value=39 unit=°C
